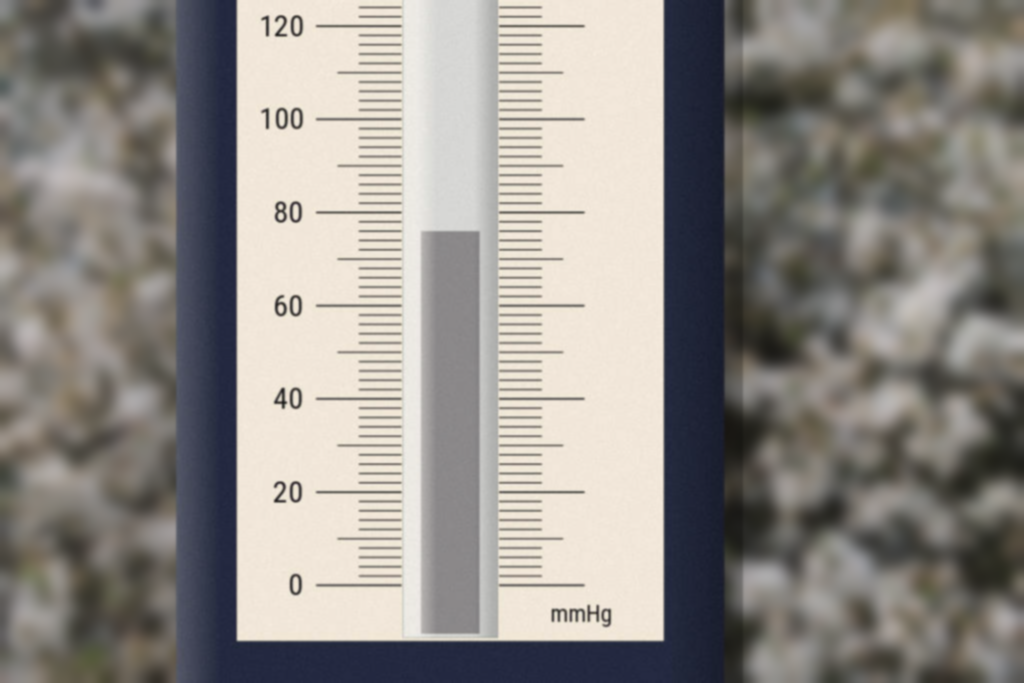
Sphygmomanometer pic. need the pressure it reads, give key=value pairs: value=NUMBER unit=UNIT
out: value=76 unit=mmHg
